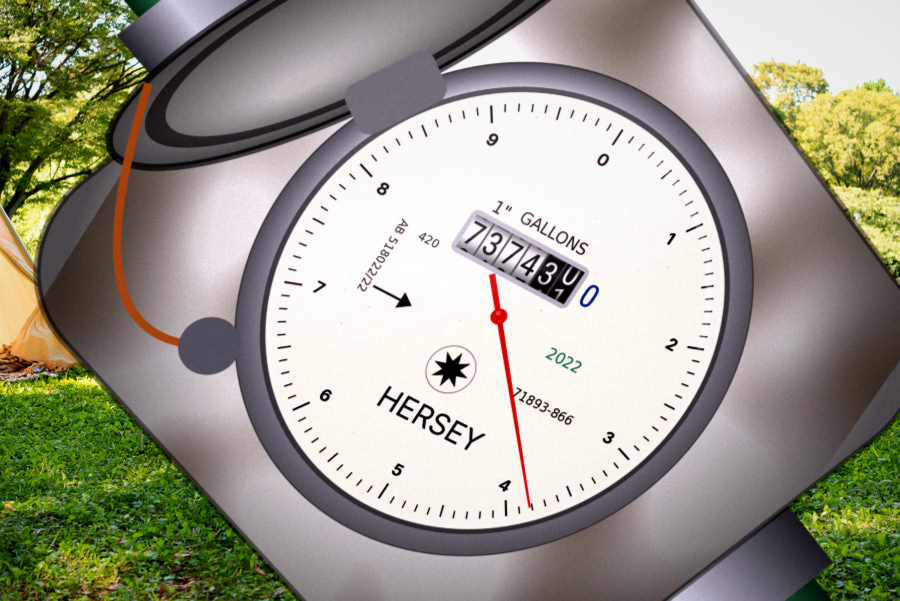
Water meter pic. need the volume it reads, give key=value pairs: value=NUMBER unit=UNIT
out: value=7374303.8 unit=gal
